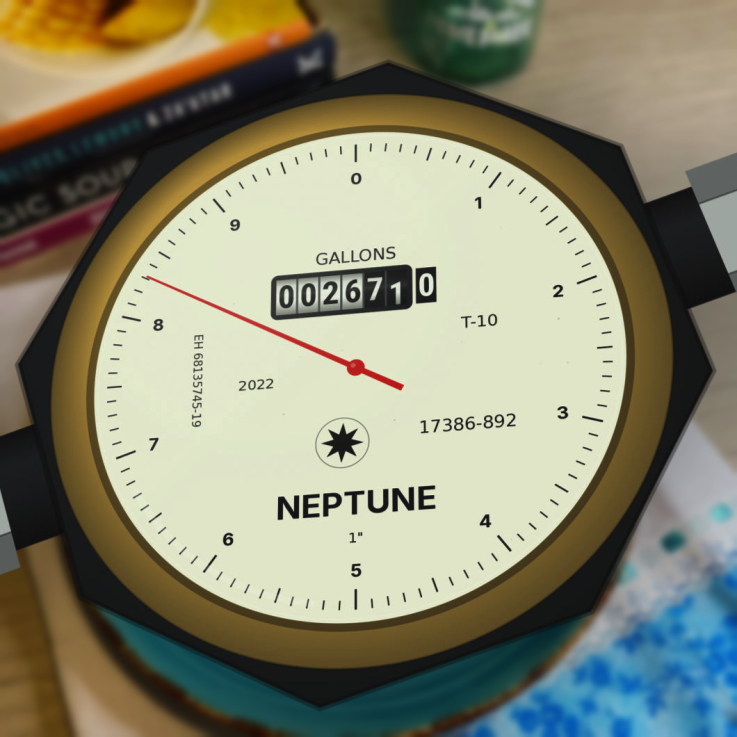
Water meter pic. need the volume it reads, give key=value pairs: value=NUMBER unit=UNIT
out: value=26708.3 unit=gal
